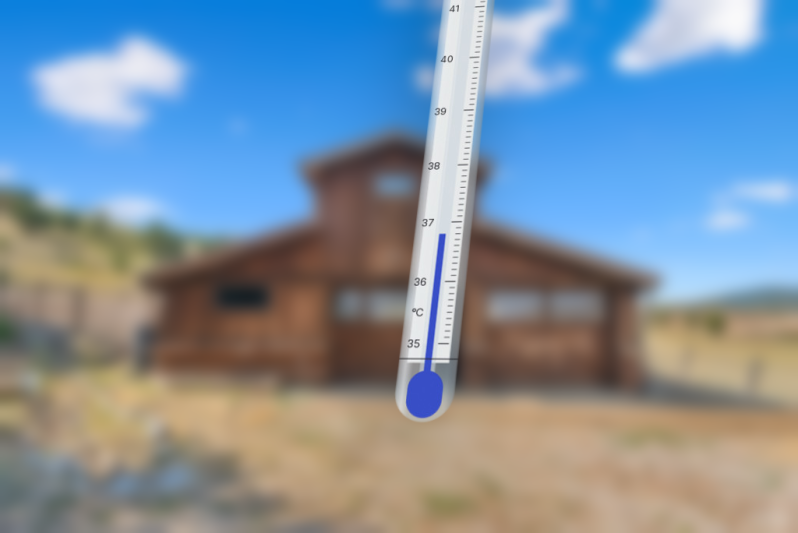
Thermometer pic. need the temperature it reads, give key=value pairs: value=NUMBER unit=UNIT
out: value=36.8 unit=°C
